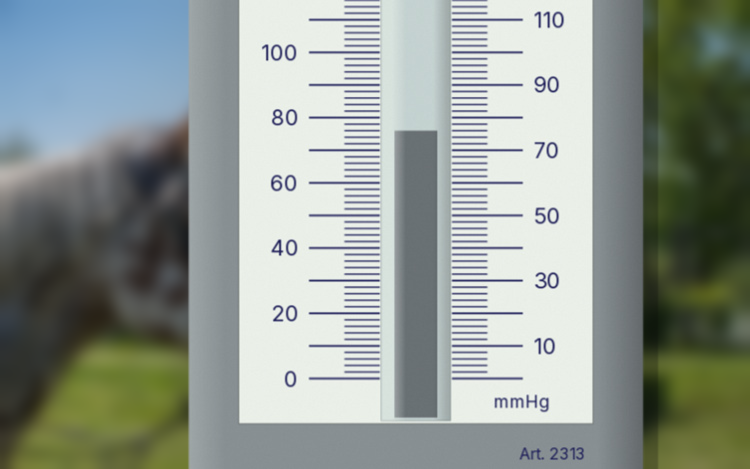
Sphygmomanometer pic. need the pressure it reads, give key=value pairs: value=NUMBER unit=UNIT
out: value=76 unit=mmHg
